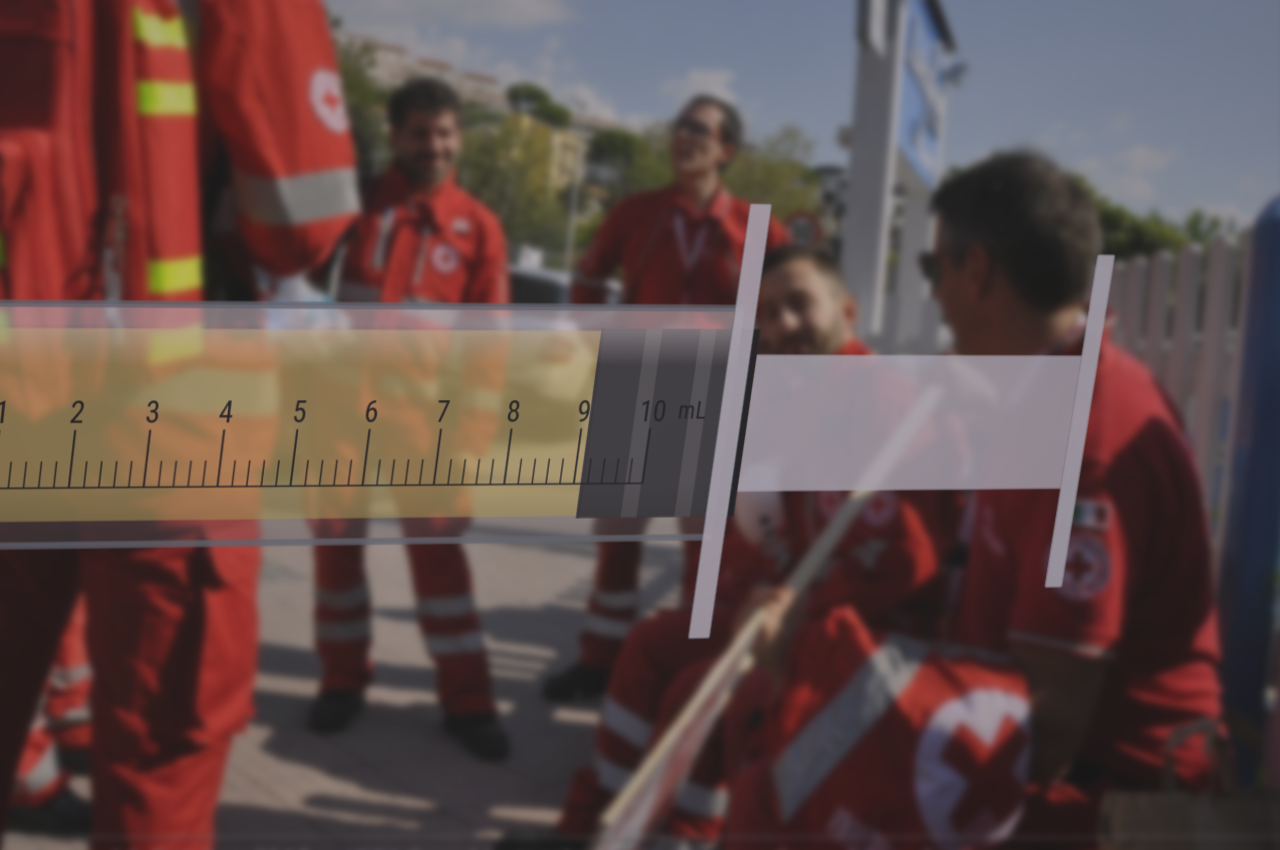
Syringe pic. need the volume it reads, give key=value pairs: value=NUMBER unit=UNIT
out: value=9.1 unit=mL
